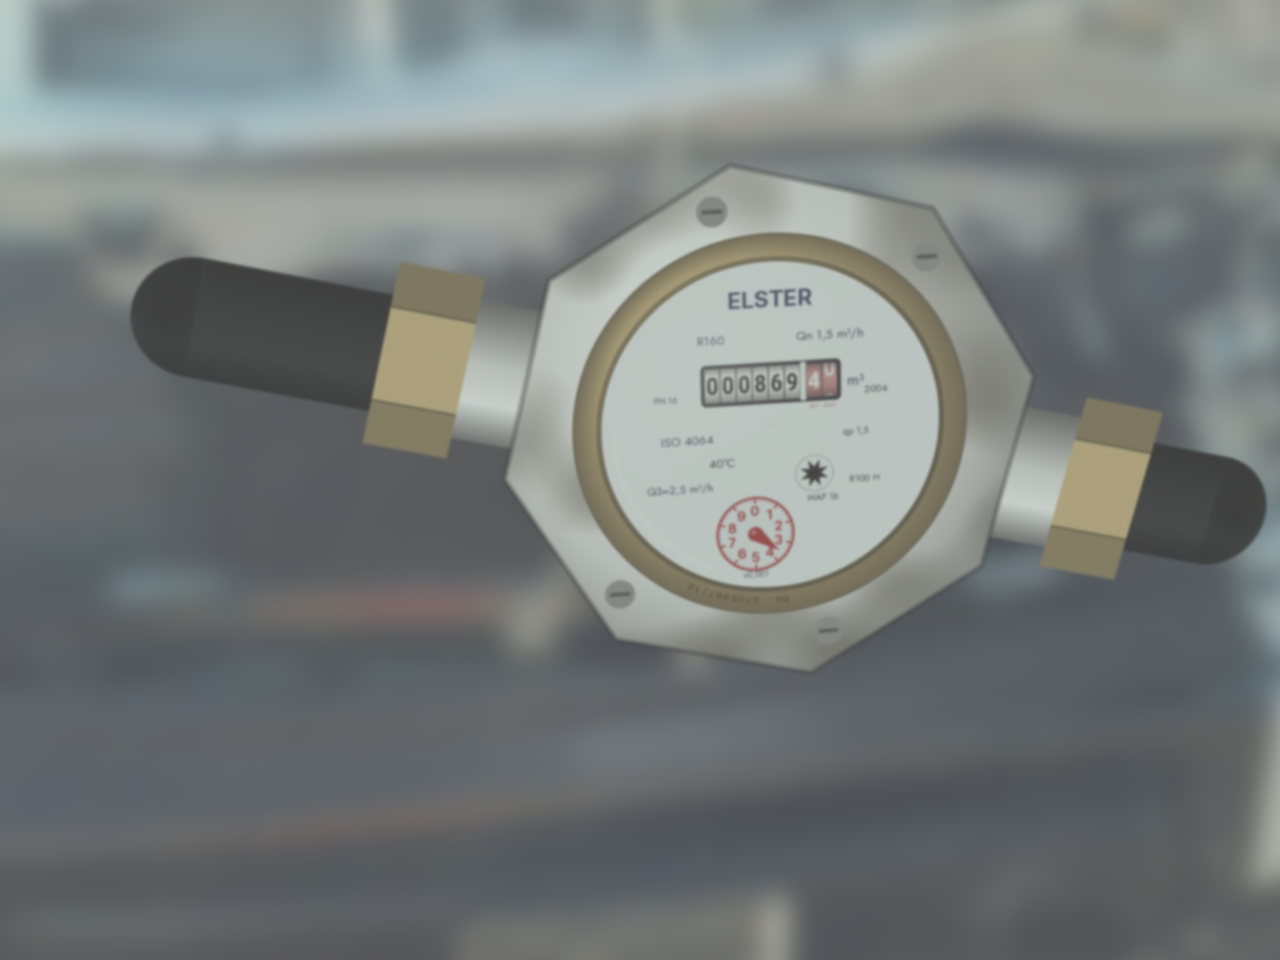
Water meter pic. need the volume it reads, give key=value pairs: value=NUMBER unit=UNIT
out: value=869.403 unit=m³
